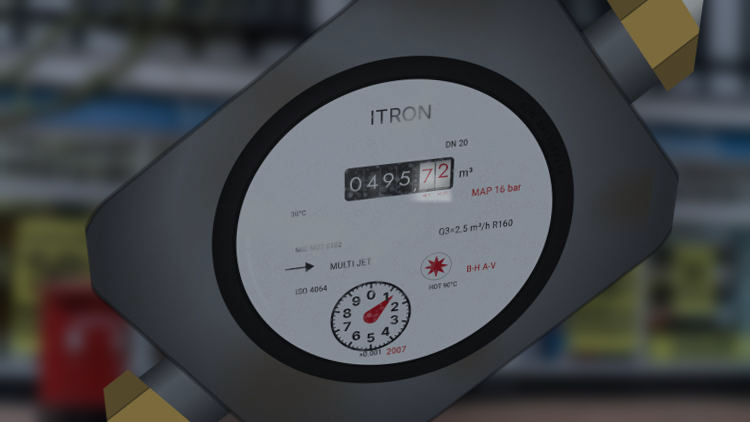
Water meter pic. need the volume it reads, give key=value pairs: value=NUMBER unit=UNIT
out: value=495.721 unit=m³
